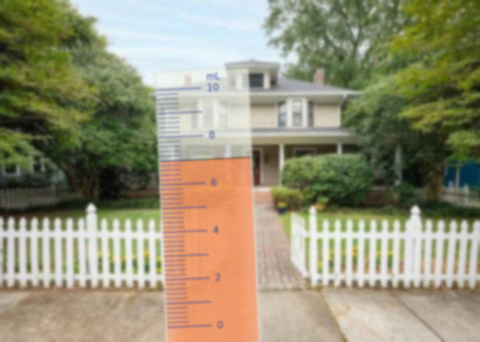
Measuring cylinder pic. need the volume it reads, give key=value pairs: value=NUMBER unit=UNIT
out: value=7 unit=mL
